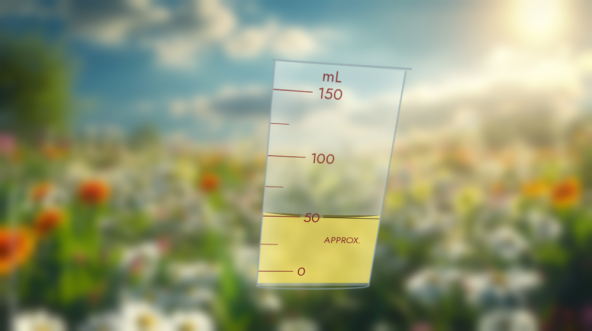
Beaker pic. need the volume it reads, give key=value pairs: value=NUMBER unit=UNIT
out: value=50 unit=mL
